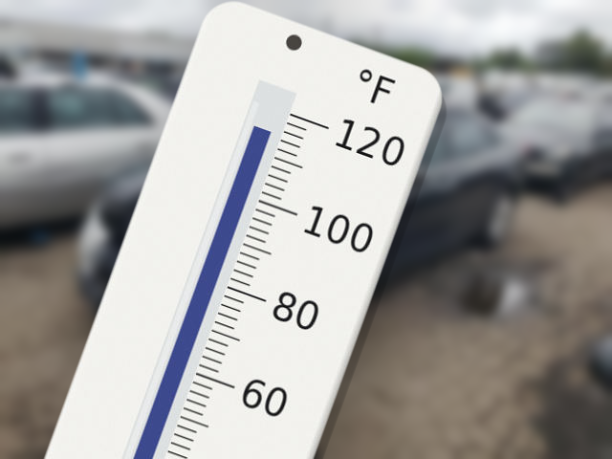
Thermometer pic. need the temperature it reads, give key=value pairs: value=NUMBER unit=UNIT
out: value=115 unit=°F
